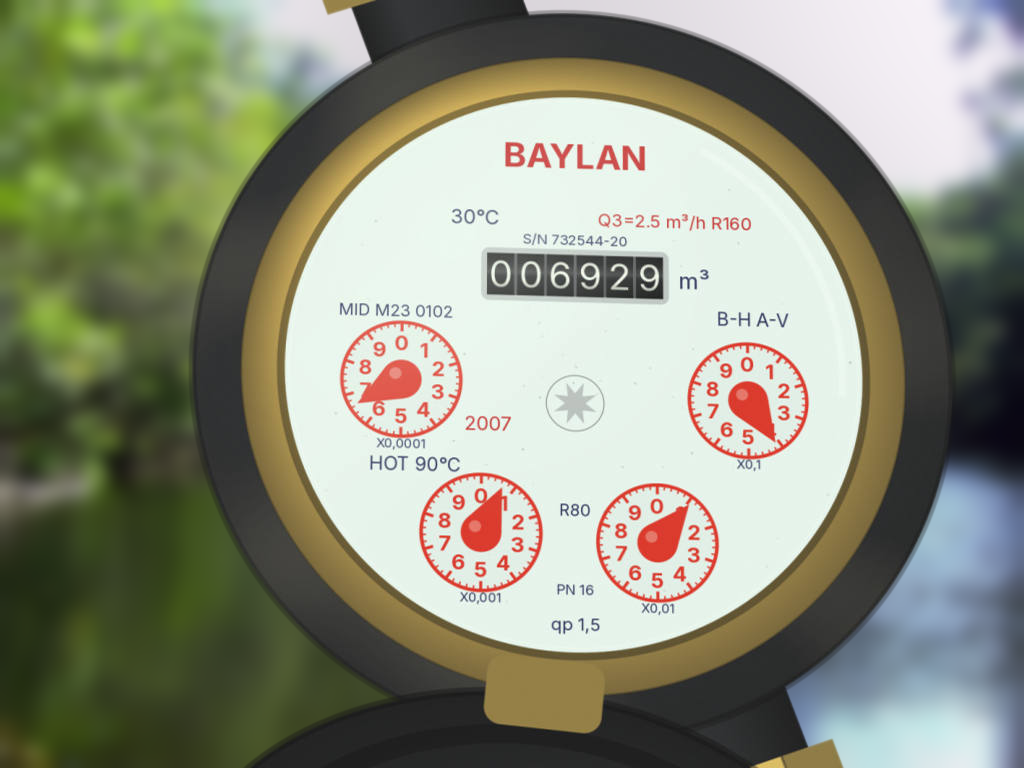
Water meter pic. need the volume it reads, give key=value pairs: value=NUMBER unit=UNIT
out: value=6929.4106 unit=m³
